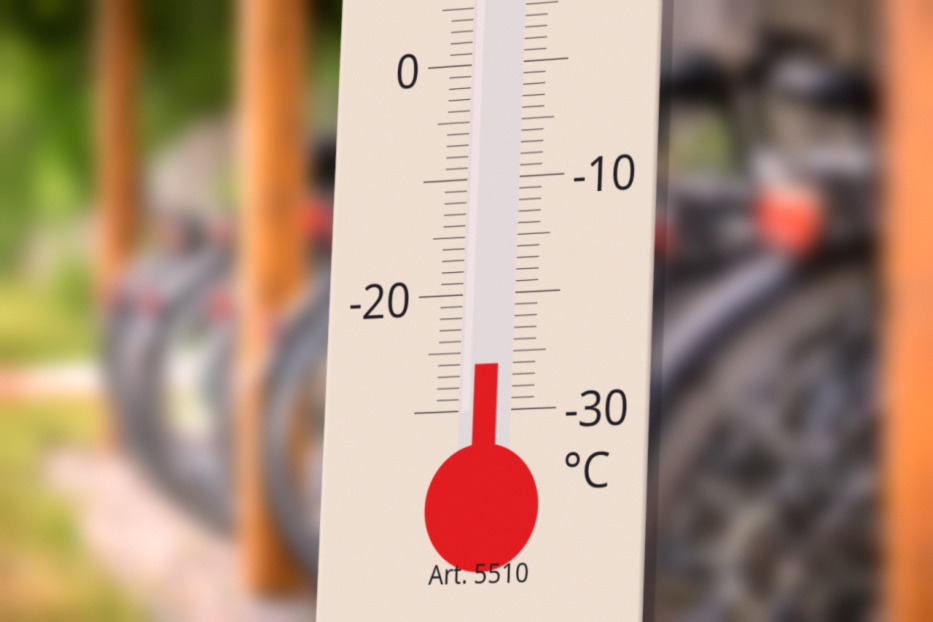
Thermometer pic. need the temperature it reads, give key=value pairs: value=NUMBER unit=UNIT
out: value=-26 unit=°C
